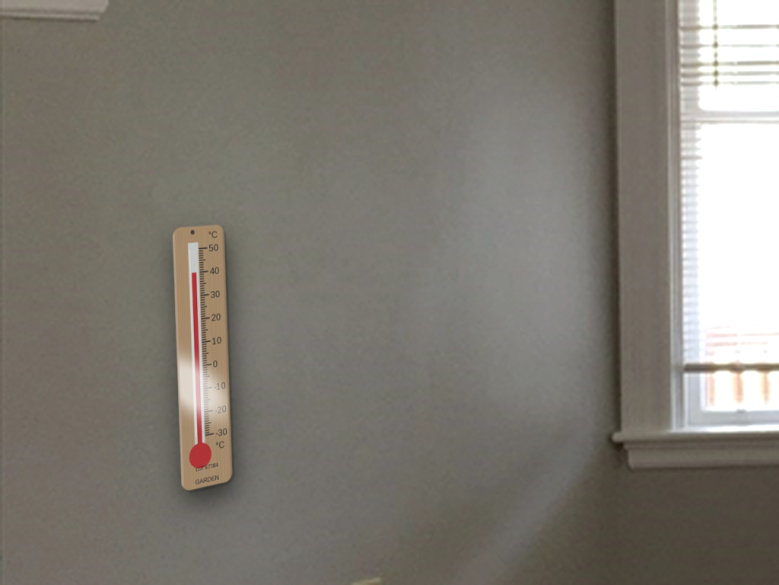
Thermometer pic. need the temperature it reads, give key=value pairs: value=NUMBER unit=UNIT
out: value=40 unit=°C
